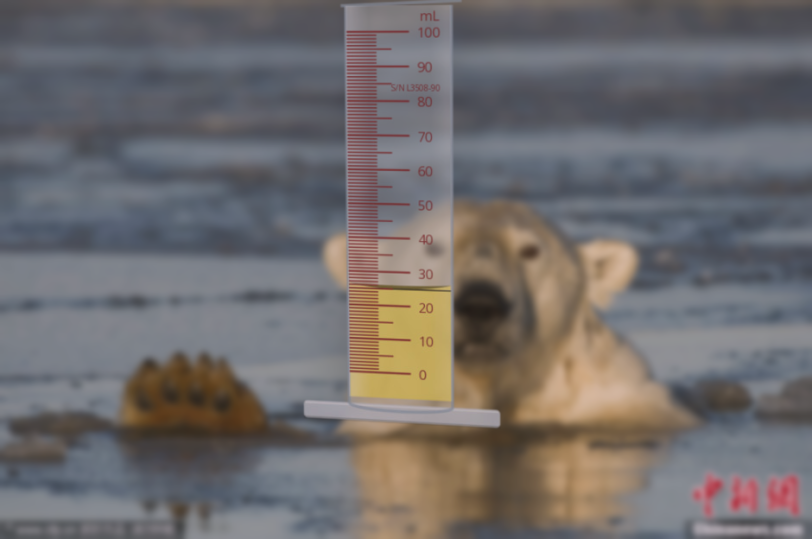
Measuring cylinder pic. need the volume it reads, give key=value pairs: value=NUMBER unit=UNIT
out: value=25 unit=mL
